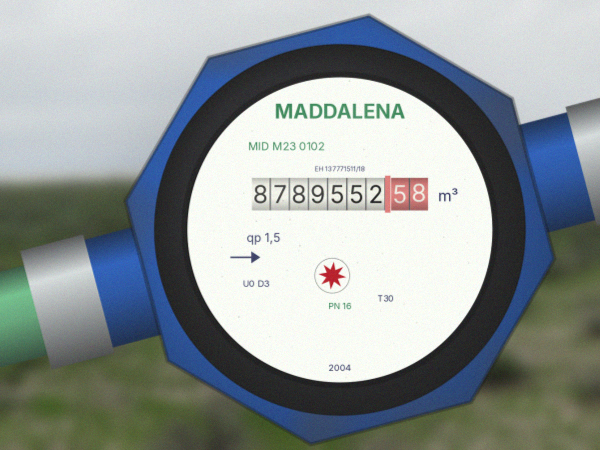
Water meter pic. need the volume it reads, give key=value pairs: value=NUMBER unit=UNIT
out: value=8789552.58 unit=m³
